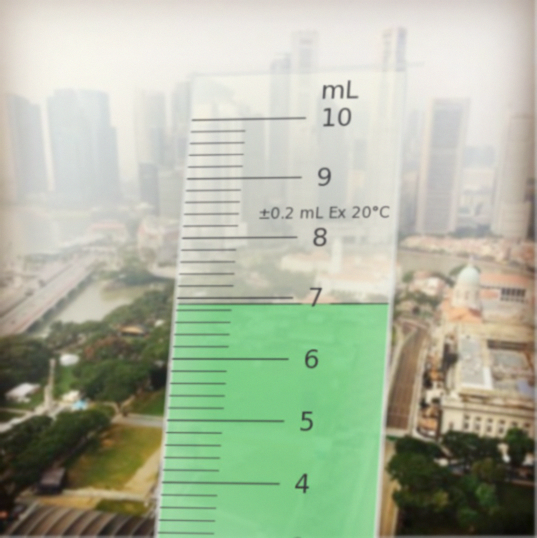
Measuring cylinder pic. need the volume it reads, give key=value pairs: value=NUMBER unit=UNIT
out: value=6.9 unit=mL
